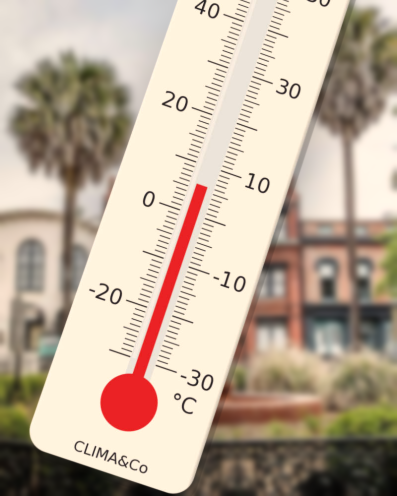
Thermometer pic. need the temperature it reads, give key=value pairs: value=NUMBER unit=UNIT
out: value=6 unit=°C
